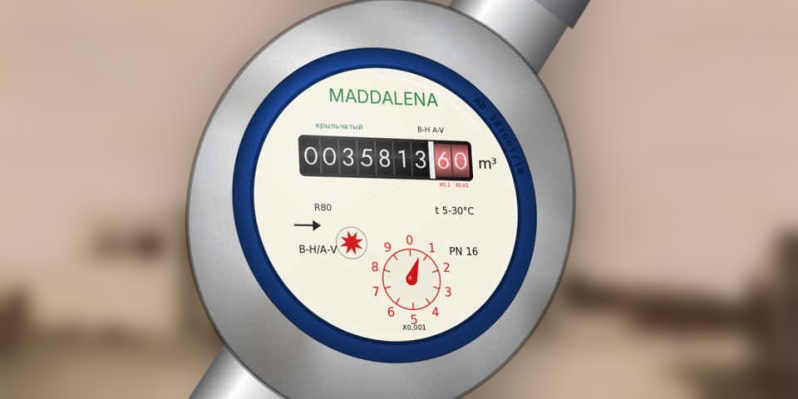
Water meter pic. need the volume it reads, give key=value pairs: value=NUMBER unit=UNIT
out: value=35813.600 unit=m³
